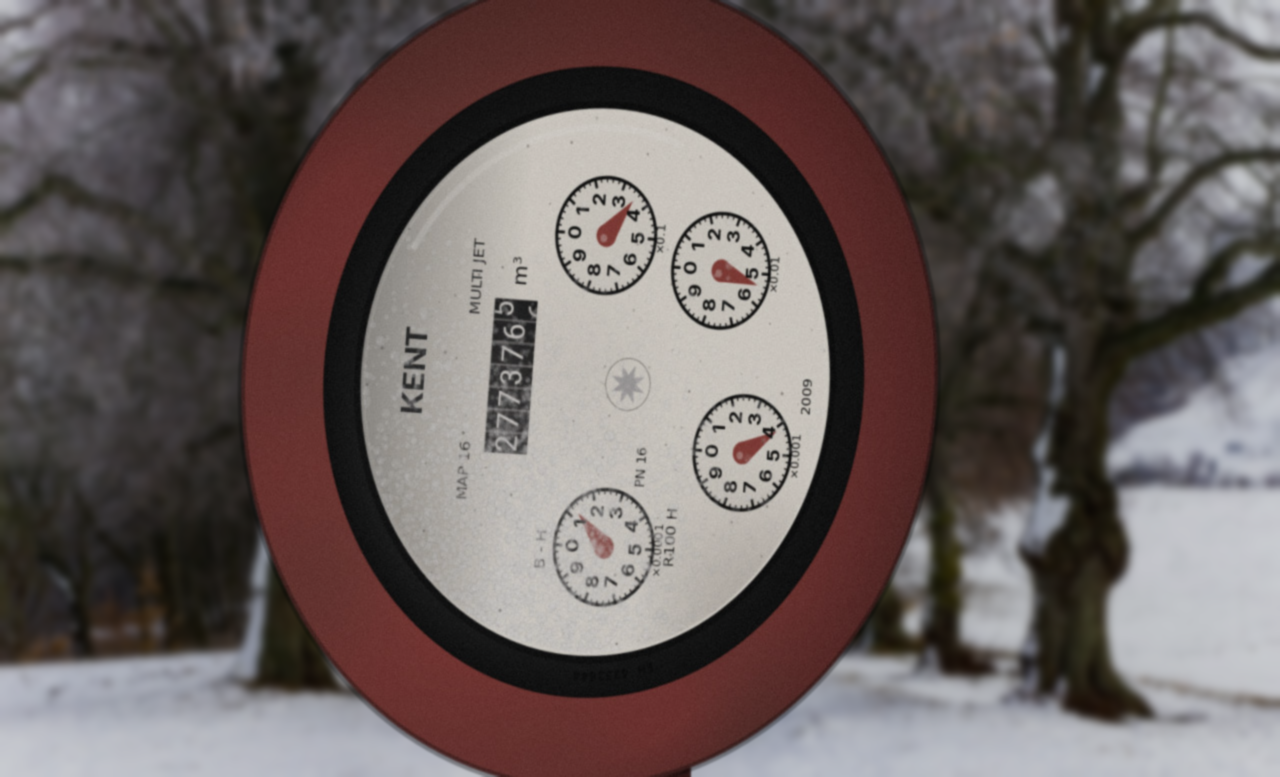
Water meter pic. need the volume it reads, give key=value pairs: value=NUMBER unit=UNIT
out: value=2773765.3541 unit=m³
